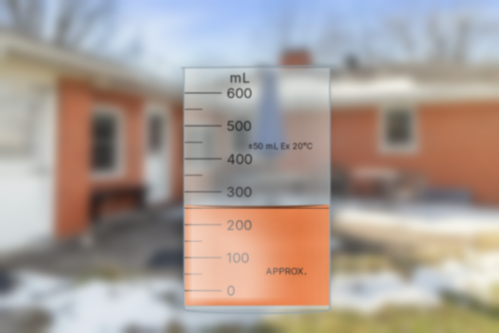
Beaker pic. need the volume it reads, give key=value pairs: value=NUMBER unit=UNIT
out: value=250 unit=mL
